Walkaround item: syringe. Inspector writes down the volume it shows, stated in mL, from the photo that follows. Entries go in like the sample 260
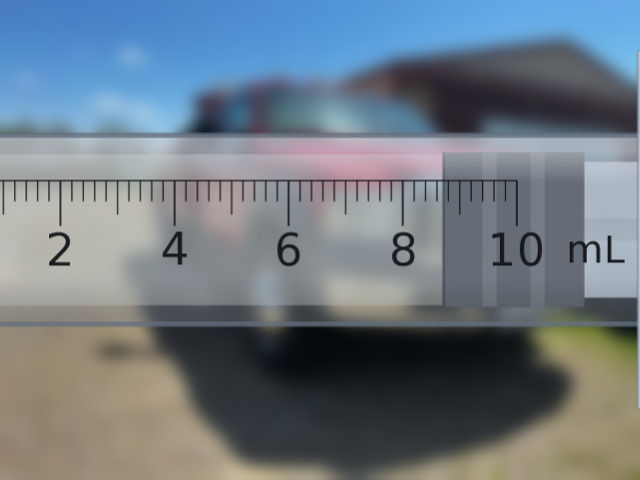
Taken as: 8.7
